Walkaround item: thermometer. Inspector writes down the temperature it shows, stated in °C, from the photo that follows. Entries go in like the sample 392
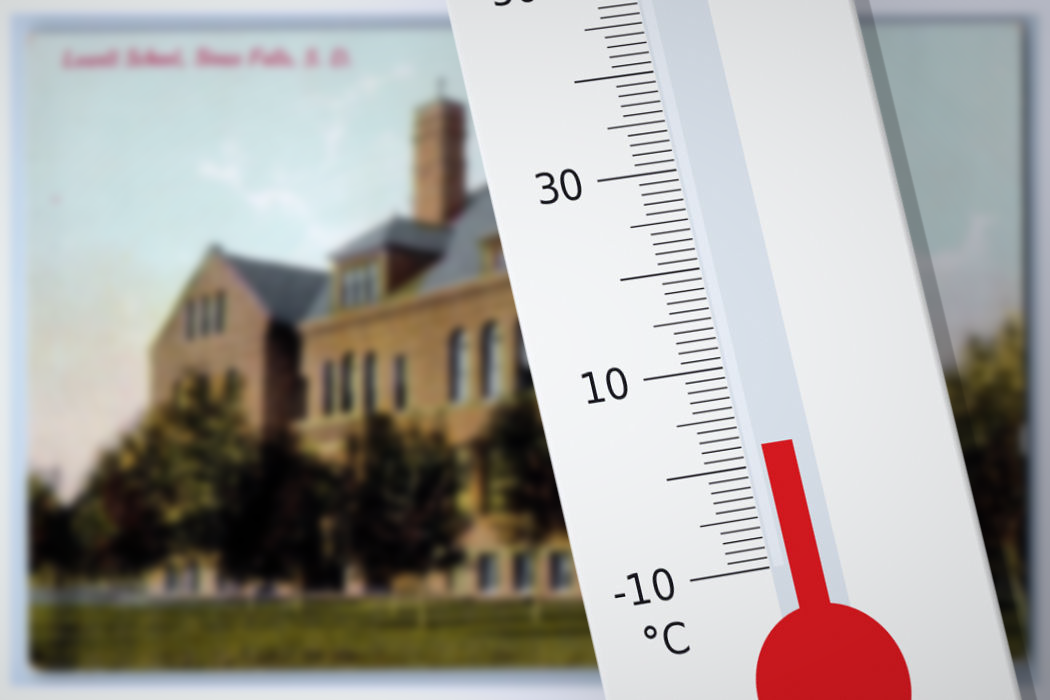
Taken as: 2
